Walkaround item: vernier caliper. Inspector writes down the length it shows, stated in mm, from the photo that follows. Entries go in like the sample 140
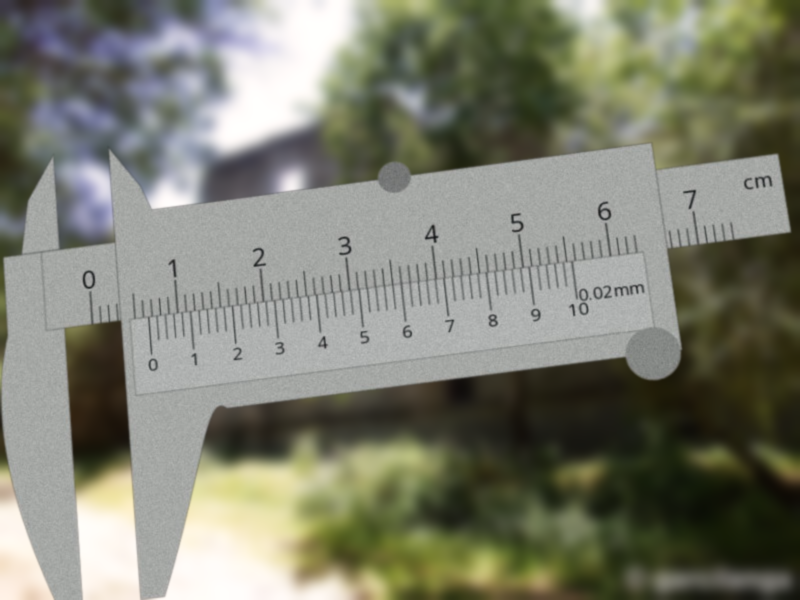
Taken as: 6.6
